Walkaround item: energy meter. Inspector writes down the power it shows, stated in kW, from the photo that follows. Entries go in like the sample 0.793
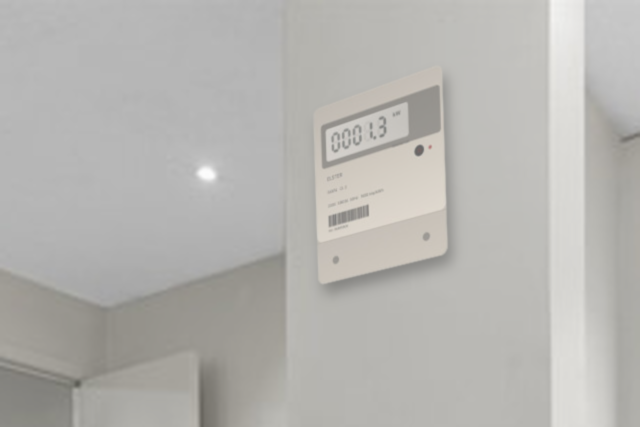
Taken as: 1.3
